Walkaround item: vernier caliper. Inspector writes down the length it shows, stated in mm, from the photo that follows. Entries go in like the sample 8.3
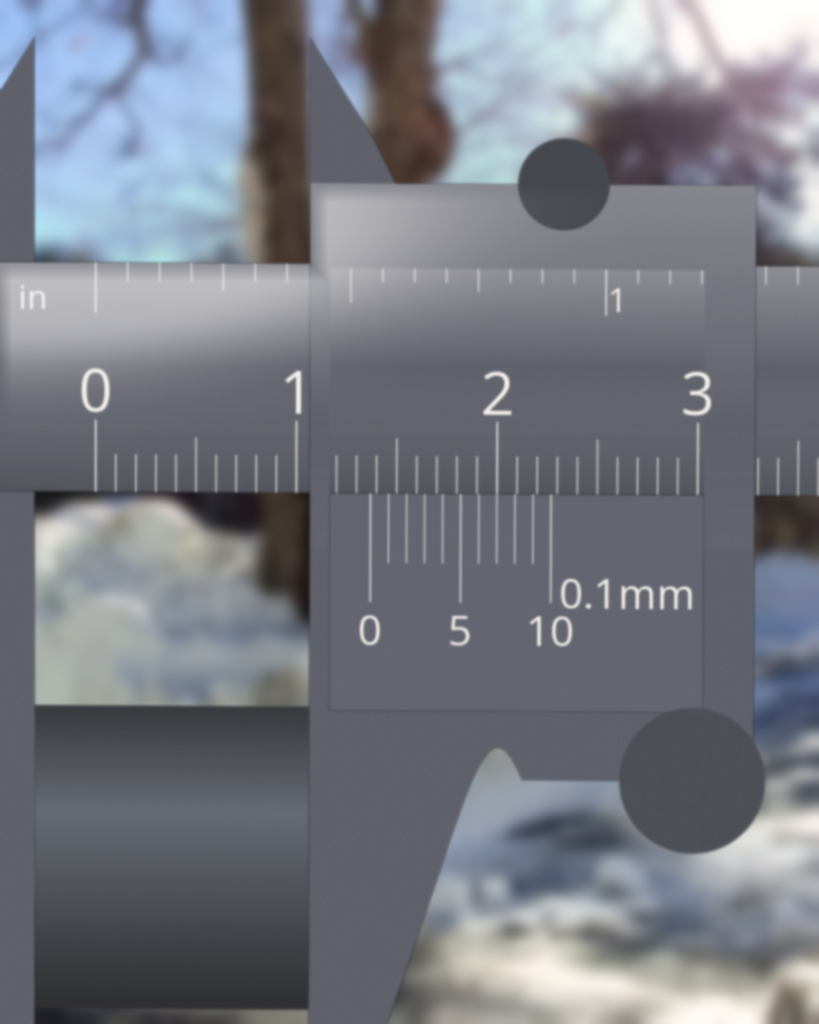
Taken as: 13.7
